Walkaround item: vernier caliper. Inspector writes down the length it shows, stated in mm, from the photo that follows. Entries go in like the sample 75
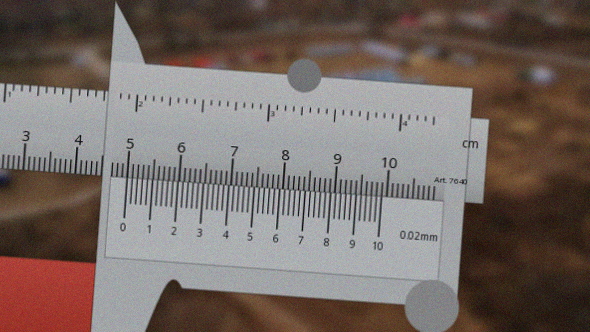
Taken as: 50.0
